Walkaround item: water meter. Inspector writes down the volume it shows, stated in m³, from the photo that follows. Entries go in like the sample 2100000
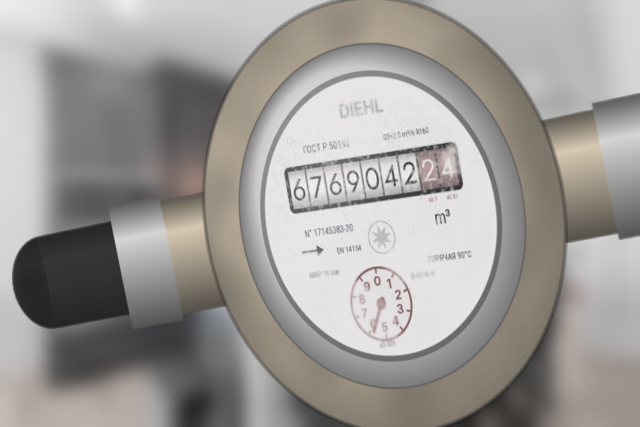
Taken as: 6769042.245
